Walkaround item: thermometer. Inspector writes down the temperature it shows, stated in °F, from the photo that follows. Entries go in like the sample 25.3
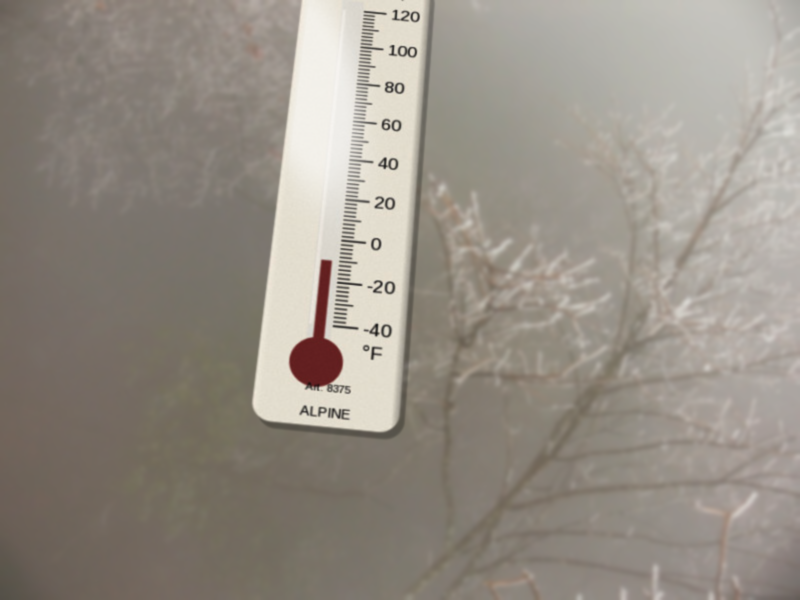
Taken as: -10
